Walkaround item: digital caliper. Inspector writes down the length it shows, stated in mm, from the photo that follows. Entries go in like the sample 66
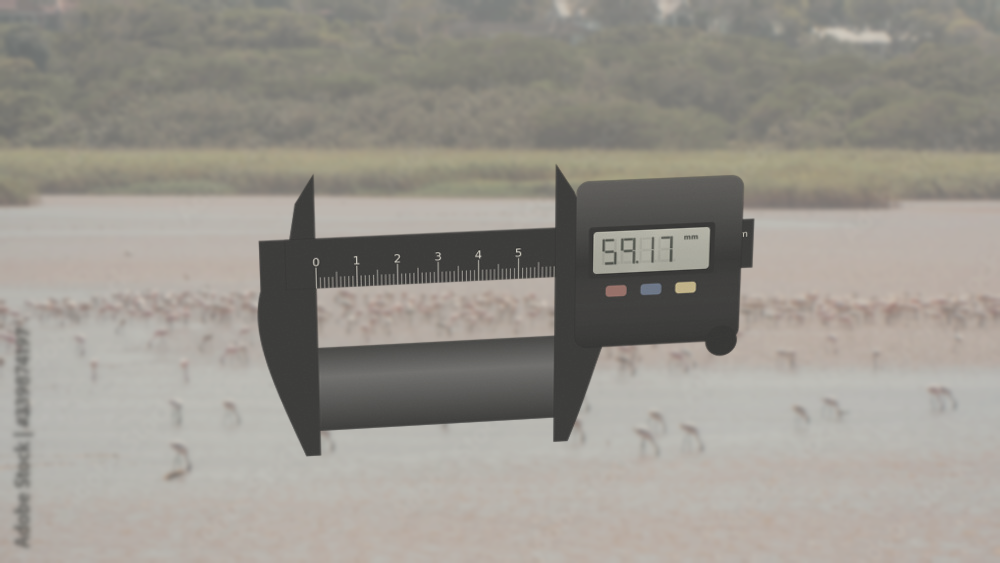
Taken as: 59.17
